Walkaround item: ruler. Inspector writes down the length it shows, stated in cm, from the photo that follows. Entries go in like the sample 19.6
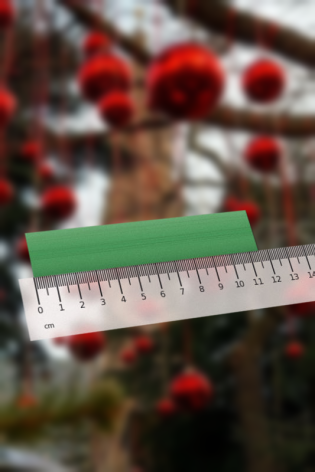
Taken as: 11.5
